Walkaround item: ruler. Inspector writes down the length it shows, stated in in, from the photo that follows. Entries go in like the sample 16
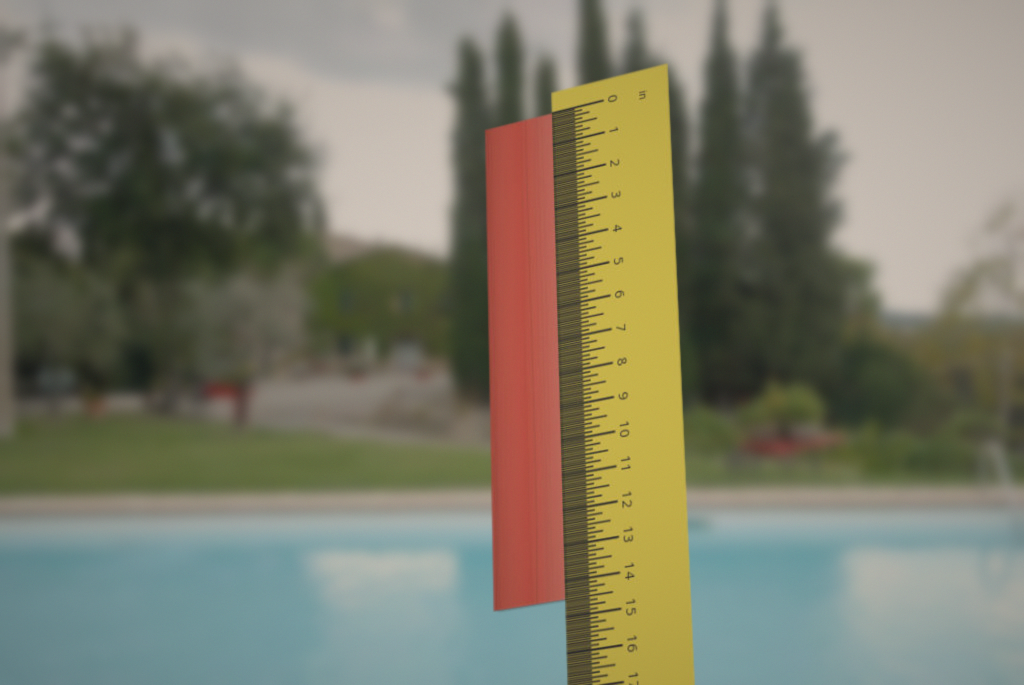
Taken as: 14.5
